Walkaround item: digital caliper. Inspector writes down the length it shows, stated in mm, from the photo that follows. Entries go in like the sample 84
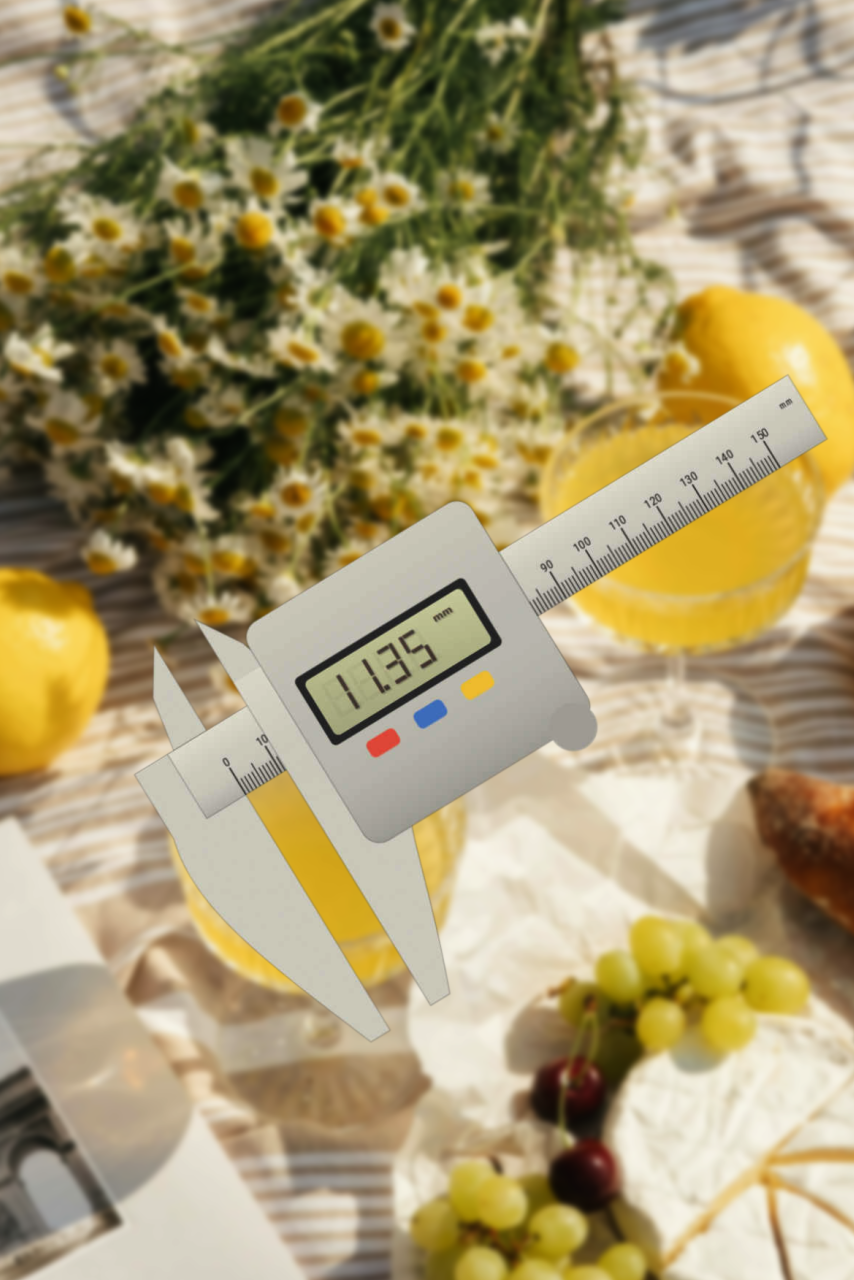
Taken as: 11.35
